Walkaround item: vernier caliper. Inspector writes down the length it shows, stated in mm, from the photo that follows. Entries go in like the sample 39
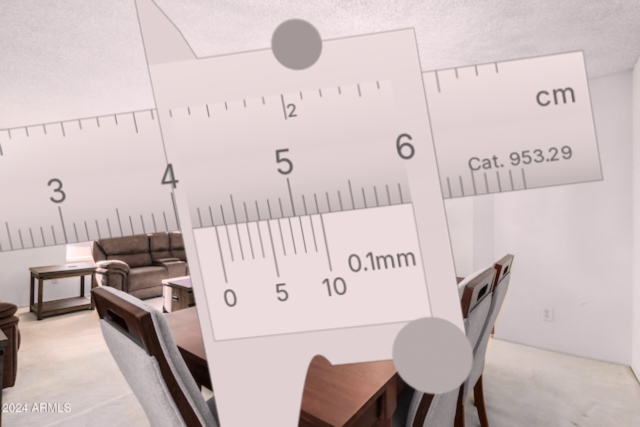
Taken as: 43.2
